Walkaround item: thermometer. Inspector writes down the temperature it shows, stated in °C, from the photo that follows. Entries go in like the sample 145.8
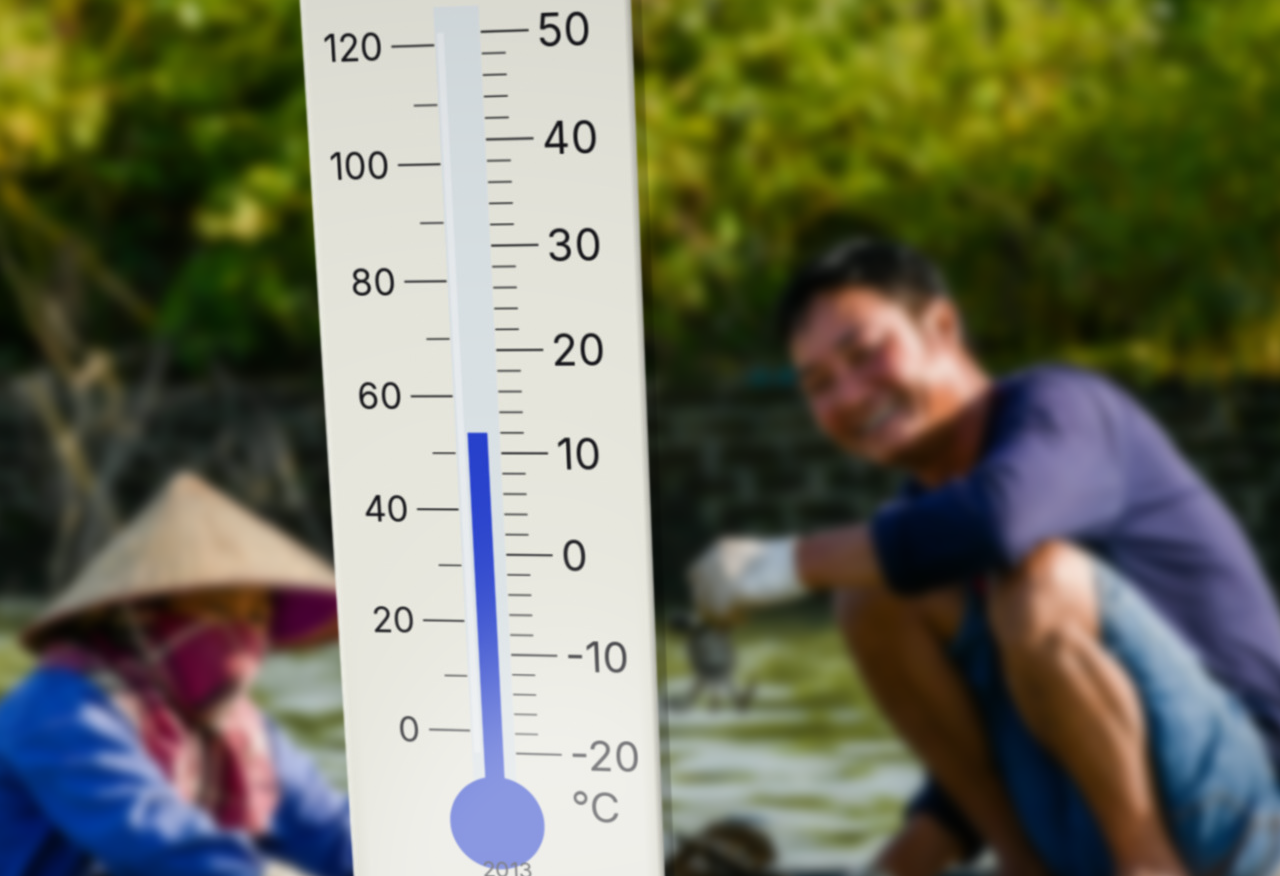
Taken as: 12
